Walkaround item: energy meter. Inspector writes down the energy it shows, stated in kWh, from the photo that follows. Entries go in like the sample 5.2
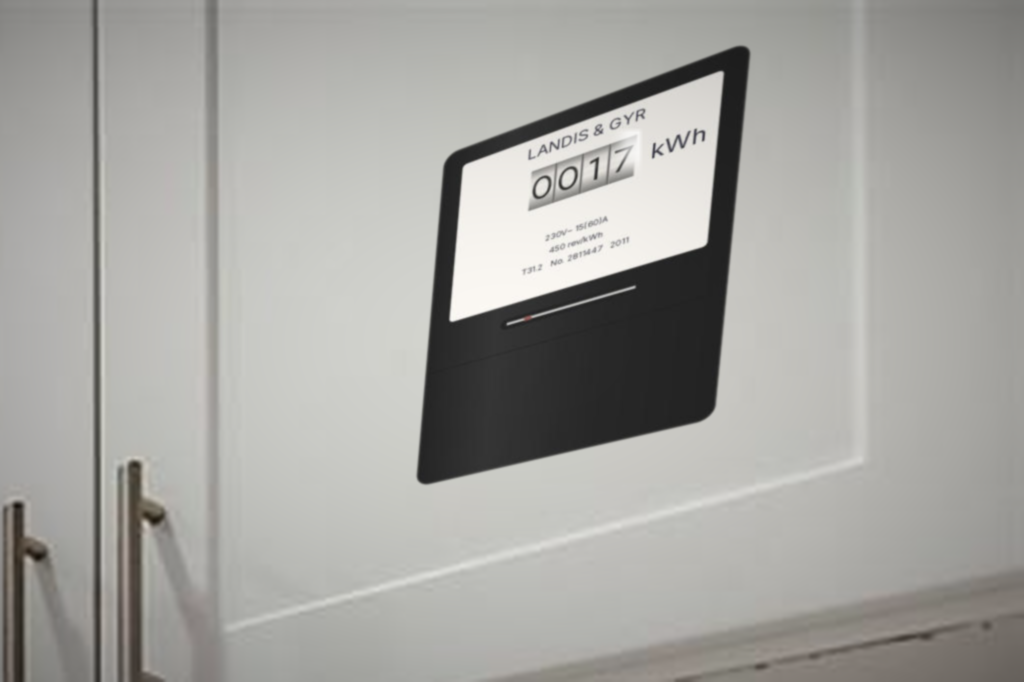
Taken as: 17
